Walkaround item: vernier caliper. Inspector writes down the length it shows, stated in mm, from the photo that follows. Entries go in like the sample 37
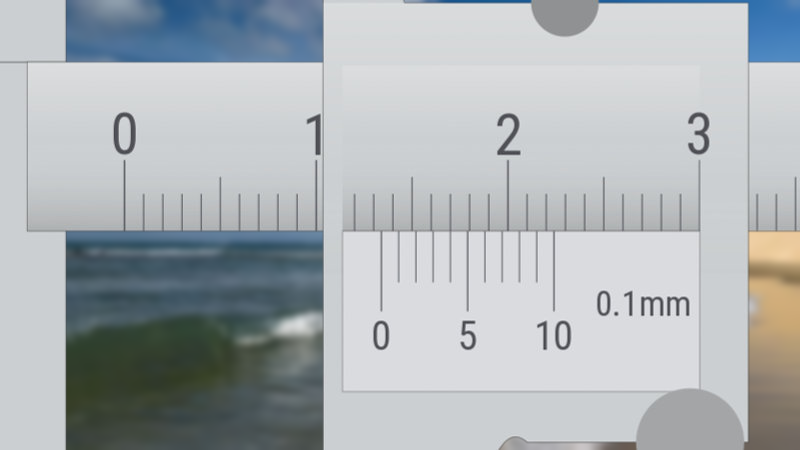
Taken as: 13.4
